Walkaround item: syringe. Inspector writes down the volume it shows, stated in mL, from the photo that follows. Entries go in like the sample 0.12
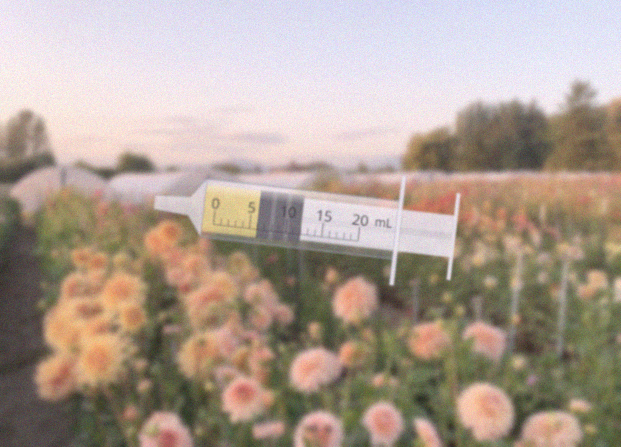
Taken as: 6
